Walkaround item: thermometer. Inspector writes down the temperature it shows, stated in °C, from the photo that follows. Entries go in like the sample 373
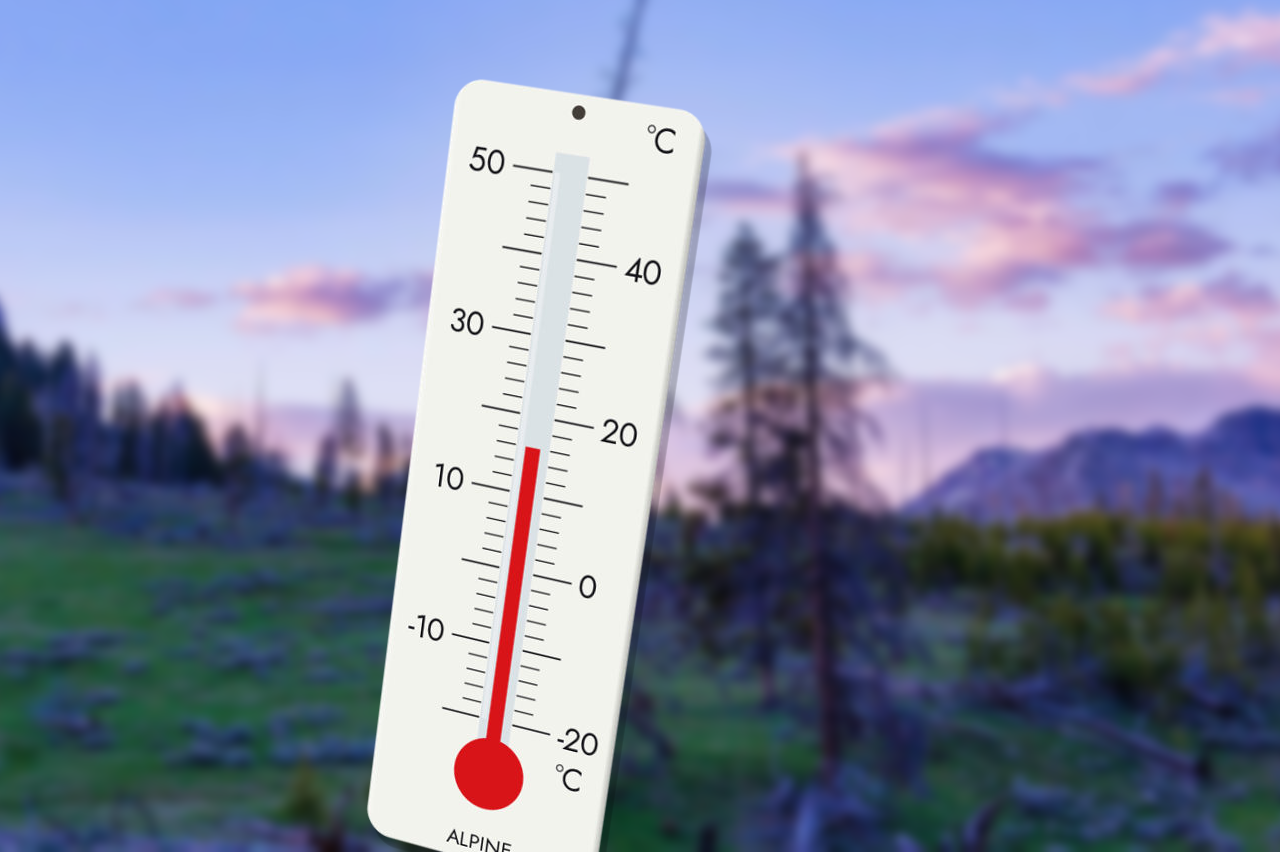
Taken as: 16
